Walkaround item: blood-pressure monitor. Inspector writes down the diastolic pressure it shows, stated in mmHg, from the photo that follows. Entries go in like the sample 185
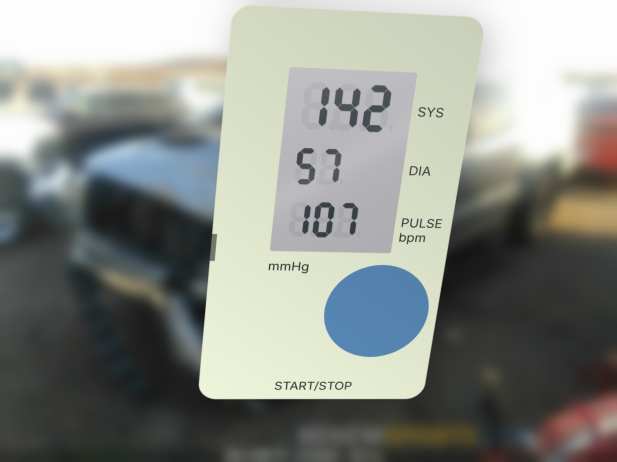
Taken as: 57
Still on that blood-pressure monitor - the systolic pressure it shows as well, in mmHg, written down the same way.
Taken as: 142
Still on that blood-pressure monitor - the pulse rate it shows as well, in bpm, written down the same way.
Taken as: 107
